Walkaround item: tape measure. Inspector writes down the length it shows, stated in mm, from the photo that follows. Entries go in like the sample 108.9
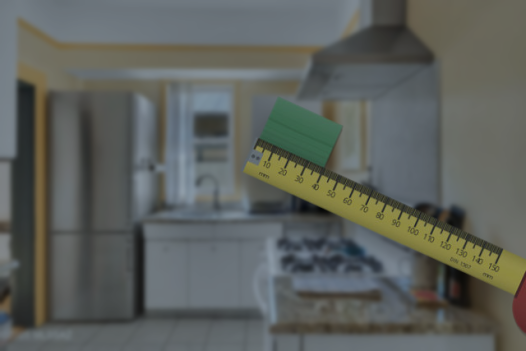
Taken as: 40
